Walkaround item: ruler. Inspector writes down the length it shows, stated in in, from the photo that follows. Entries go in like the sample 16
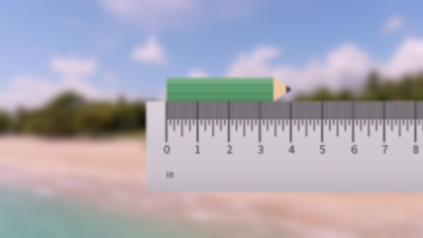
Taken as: 4
